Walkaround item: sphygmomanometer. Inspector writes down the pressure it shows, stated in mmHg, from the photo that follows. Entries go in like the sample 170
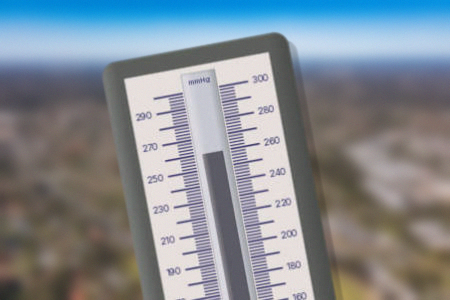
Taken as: 260
